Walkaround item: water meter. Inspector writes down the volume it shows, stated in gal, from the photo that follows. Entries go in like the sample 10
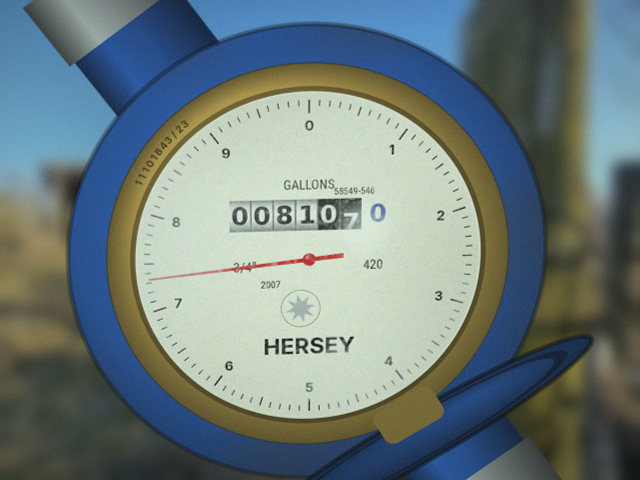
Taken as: 81067.3
